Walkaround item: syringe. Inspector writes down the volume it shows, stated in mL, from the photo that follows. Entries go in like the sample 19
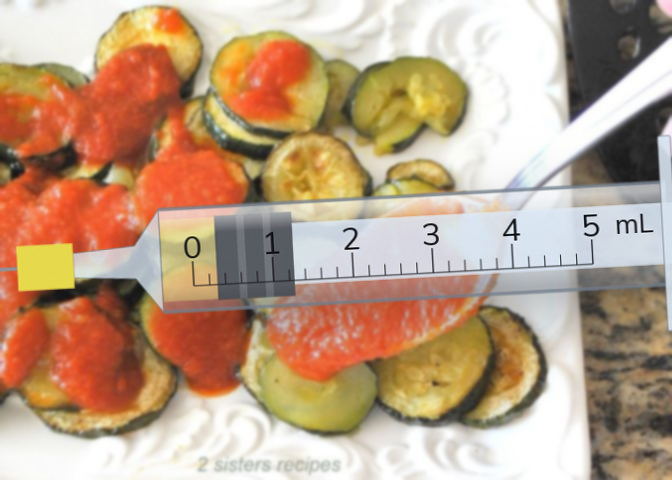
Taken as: 0.3
